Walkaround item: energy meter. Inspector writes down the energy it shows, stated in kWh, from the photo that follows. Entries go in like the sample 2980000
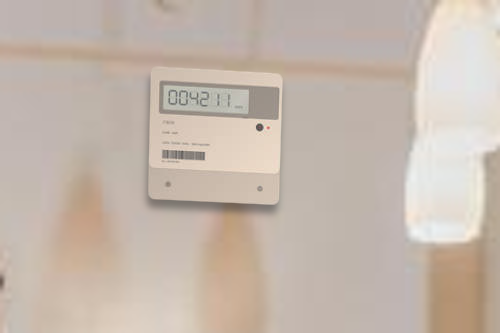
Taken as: 4211
